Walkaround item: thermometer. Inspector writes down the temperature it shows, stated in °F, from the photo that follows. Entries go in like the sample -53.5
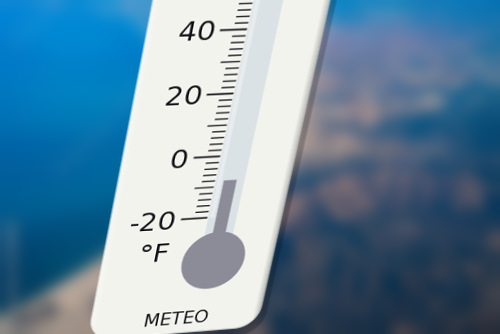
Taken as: -8
